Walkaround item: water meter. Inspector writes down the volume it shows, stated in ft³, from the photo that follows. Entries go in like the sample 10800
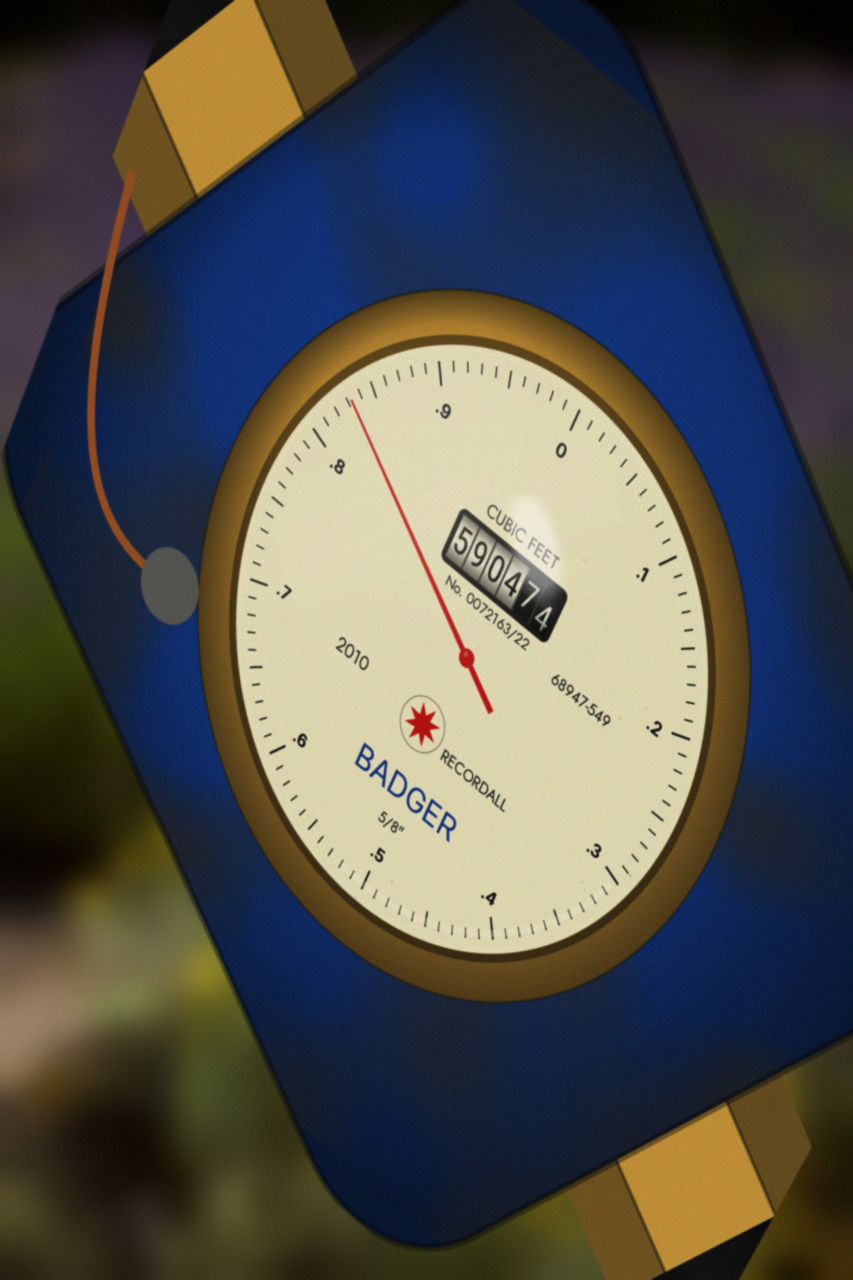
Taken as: 590473.83
